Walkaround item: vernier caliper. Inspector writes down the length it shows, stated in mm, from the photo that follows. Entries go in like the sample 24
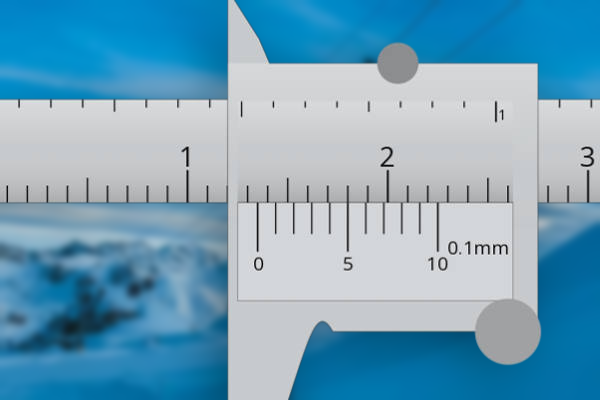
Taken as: 13.5
